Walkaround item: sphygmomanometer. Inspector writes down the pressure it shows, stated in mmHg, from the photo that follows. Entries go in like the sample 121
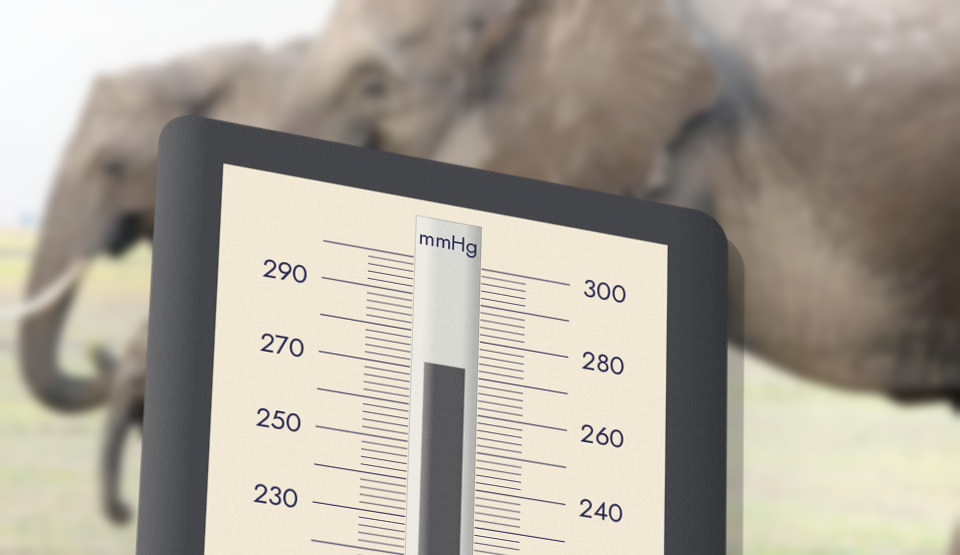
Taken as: 272
